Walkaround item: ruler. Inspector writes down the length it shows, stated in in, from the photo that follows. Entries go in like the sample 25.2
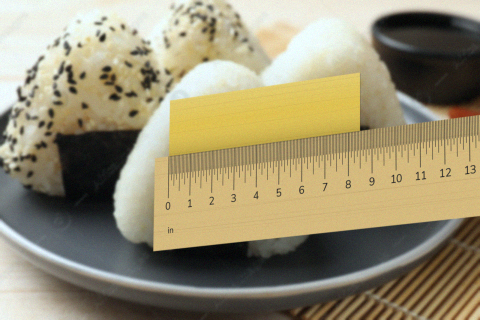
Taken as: 8.5
